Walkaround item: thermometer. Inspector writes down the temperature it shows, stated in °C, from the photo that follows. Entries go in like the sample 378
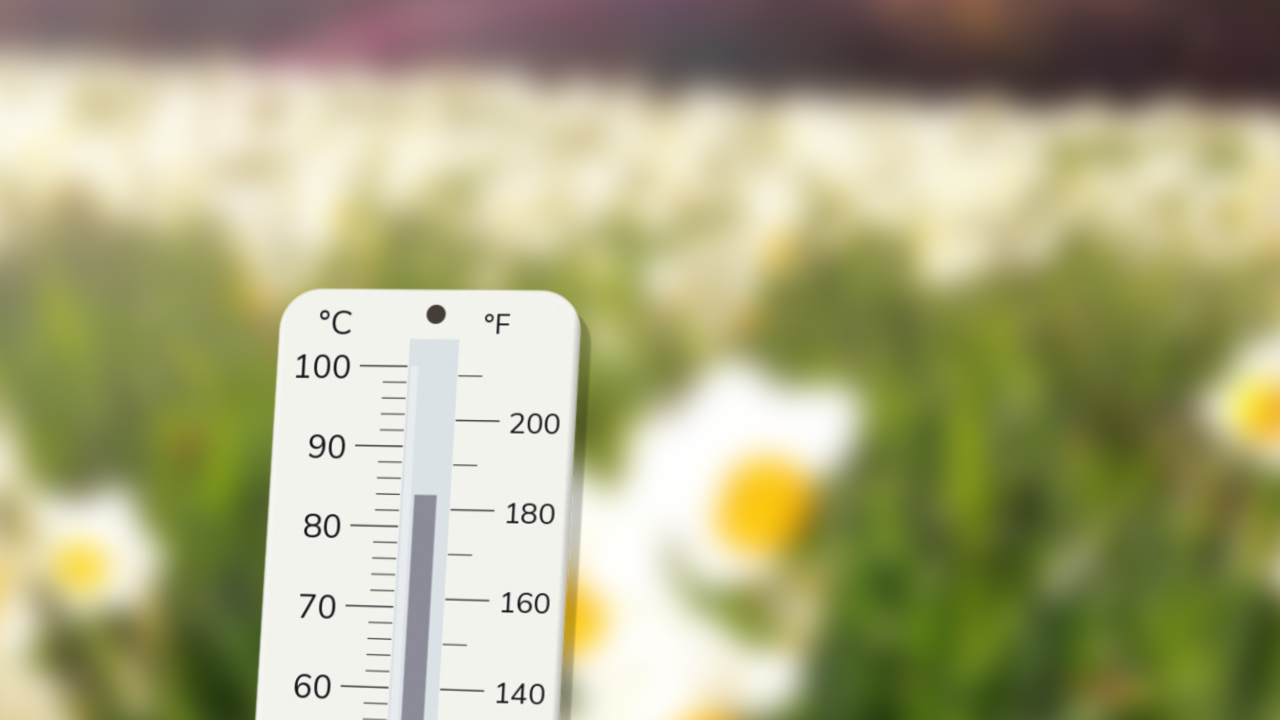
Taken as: 84
